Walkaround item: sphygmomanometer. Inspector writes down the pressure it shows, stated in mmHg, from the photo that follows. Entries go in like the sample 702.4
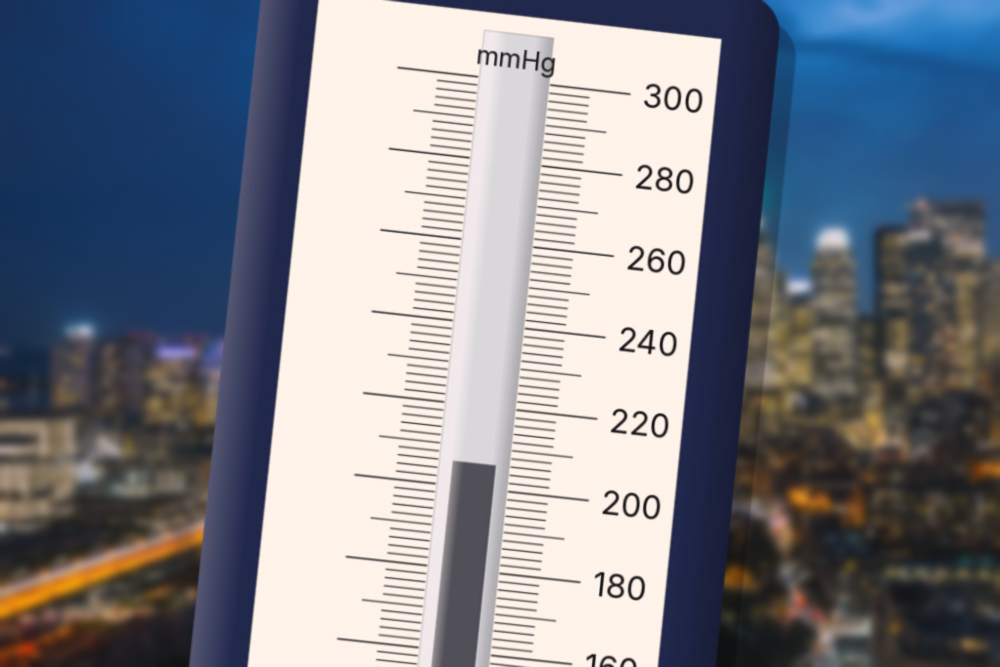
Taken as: 206
